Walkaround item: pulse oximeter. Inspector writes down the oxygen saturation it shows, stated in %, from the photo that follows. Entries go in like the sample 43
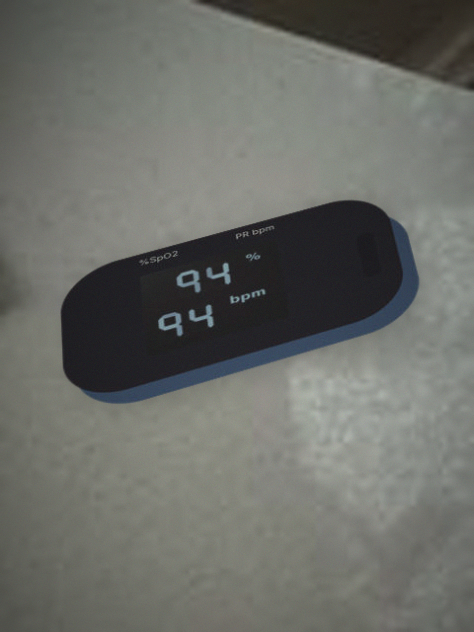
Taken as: 94
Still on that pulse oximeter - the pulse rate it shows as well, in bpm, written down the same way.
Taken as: 94
